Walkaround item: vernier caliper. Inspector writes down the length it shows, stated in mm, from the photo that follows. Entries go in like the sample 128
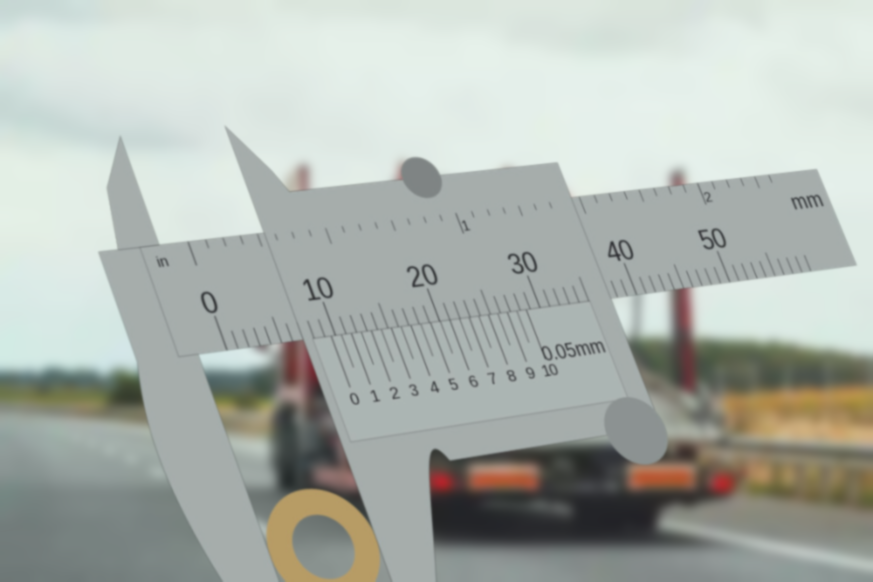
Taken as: 9.6
